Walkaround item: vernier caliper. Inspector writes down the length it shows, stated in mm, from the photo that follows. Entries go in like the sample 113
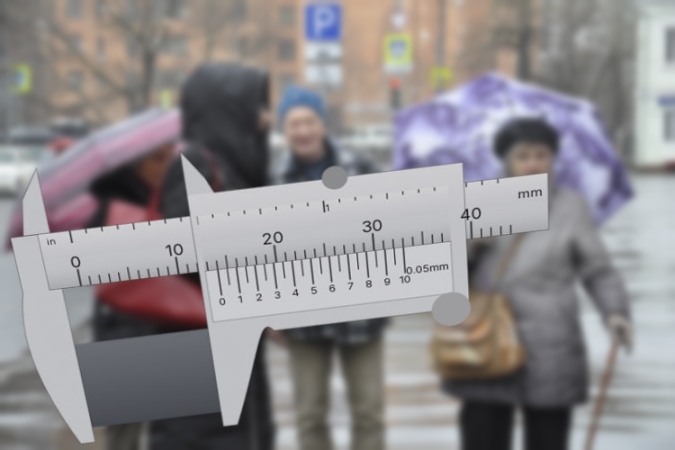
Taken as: 14.0
